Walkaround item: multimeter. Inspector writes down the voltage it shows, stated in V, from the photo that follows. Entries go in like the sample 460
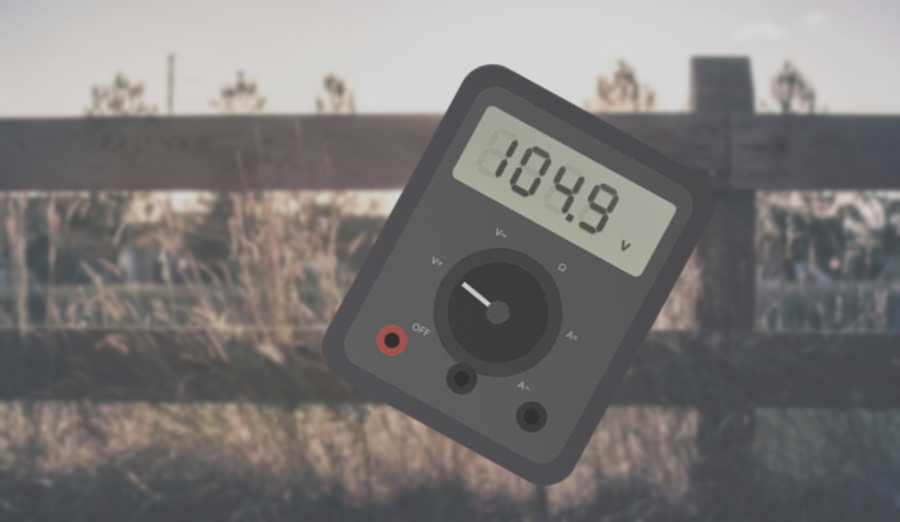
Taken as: 104.9
